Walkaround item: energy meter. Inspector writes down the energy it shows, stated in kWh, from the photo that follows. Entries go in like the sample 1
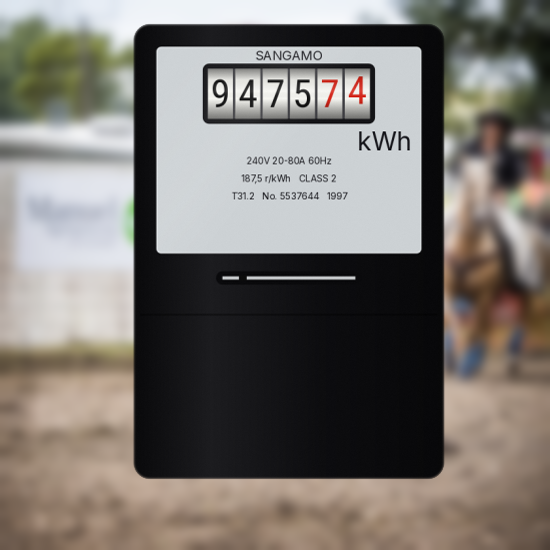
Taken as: 9475.74
